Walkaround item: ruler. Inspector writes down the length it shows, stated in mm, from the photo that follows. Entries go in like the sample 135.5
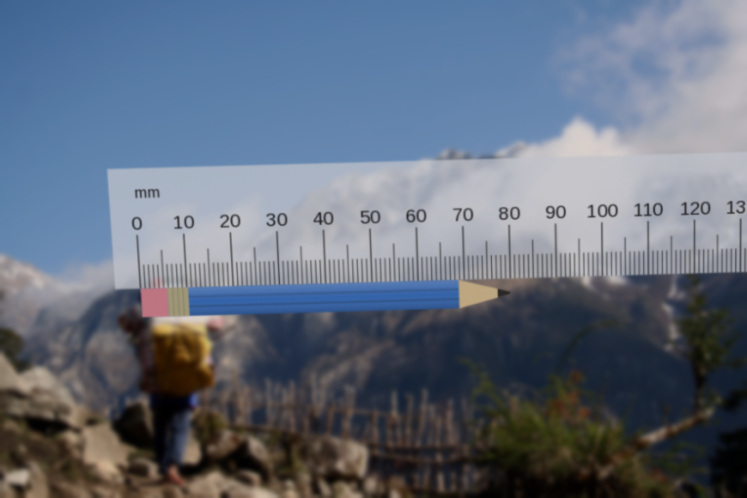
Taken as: 80
